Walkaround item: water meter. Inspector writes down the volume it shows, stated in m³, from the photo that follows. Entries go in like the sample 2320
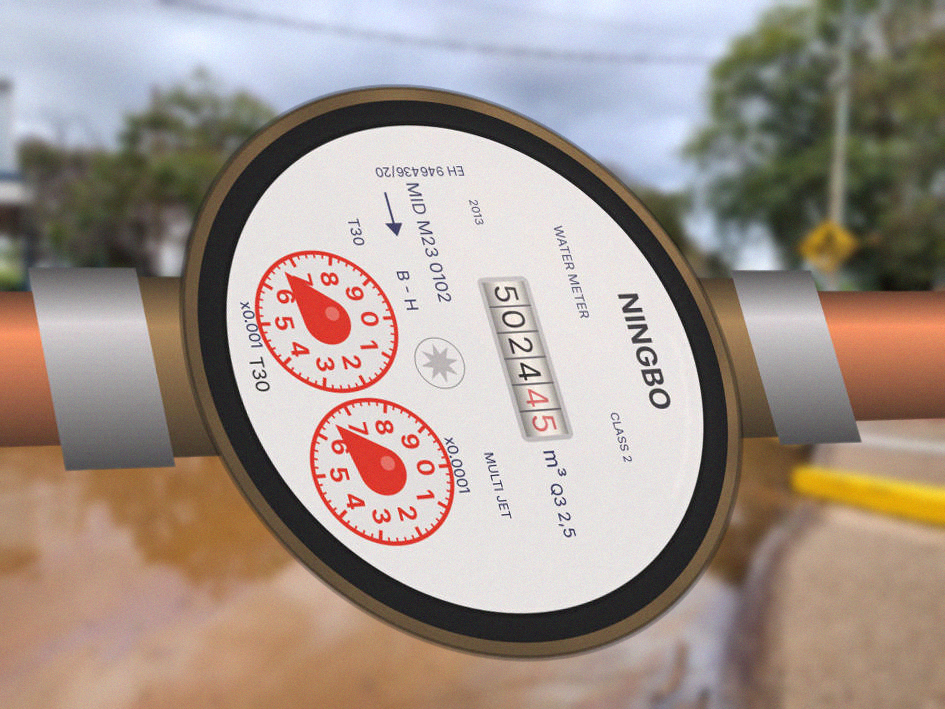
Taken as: 5024.4566
